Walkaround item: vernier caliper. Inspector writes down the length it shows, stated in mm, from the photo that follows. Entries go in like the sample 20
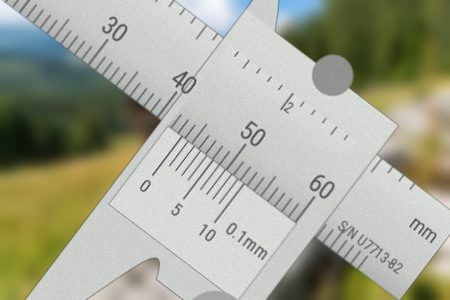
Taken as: 43.6
